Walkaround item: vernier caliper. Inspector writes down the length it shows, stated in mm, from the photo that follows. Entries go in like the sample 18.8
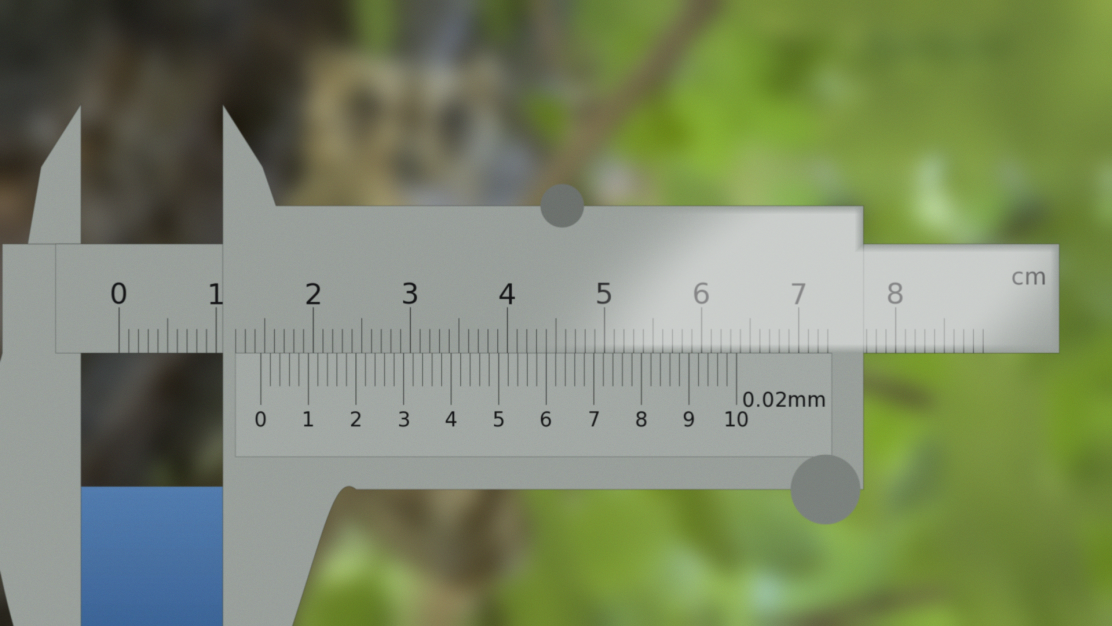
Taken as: 14.6
